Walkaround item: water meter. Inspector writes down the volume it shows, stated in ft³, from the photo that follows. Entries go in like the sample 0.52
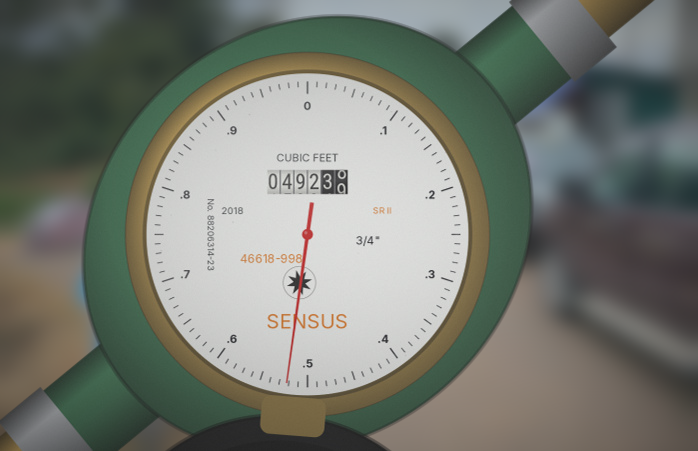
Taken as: 49238.52
